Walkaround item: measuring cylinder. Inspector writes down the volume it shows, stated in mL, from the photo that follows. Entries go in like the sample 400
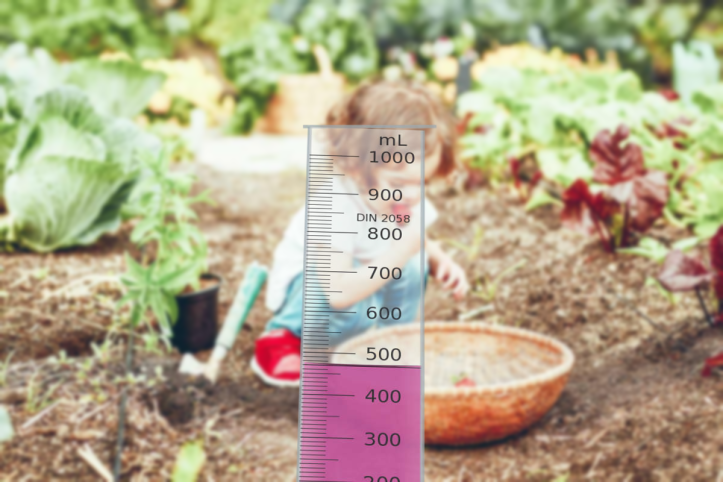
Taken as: 470
